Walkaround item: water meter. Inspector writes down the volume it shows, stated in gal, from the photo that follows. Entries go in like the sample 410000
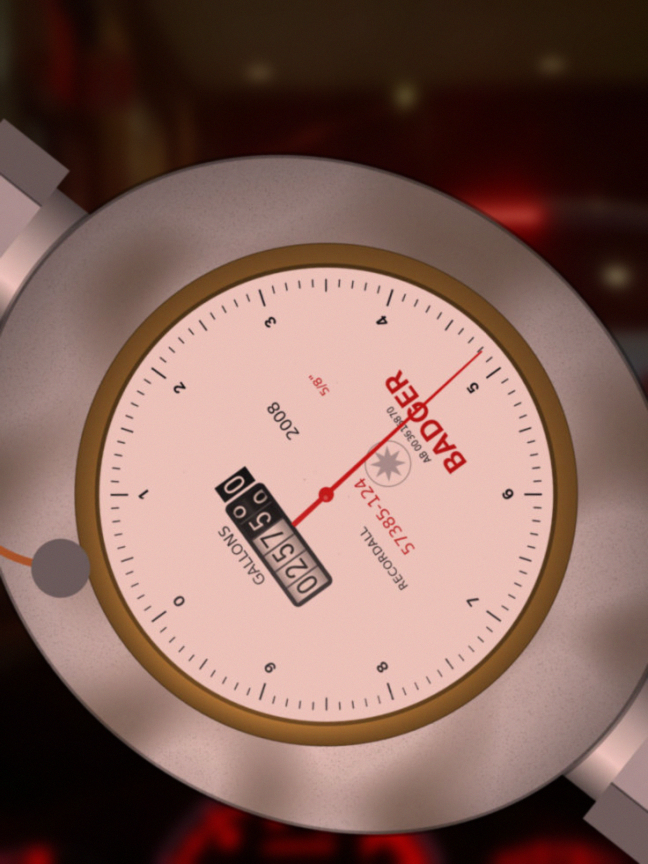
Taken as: 257584.8
